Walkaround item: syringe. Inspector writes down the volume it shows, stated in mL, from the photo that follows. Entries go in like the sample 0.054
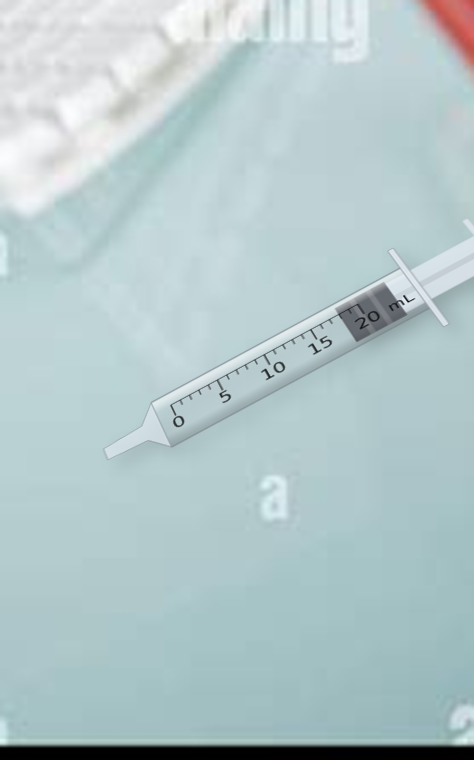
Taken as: 18
